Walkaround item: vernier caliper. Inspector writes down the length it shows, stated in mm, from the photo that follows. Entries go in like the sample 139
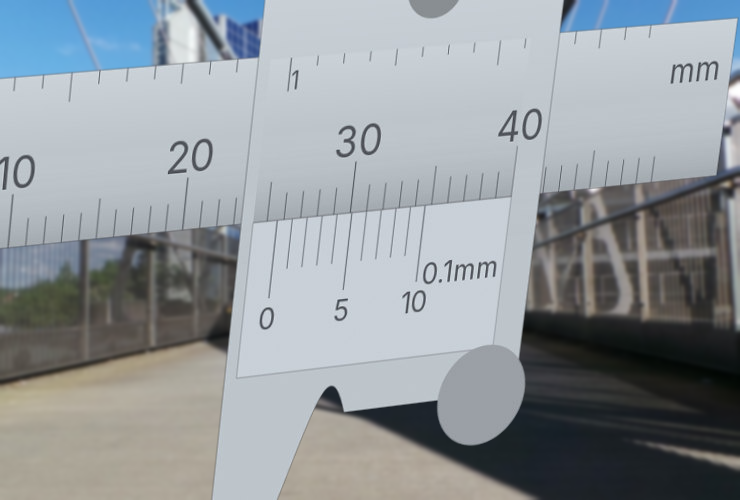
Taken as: 25.6
